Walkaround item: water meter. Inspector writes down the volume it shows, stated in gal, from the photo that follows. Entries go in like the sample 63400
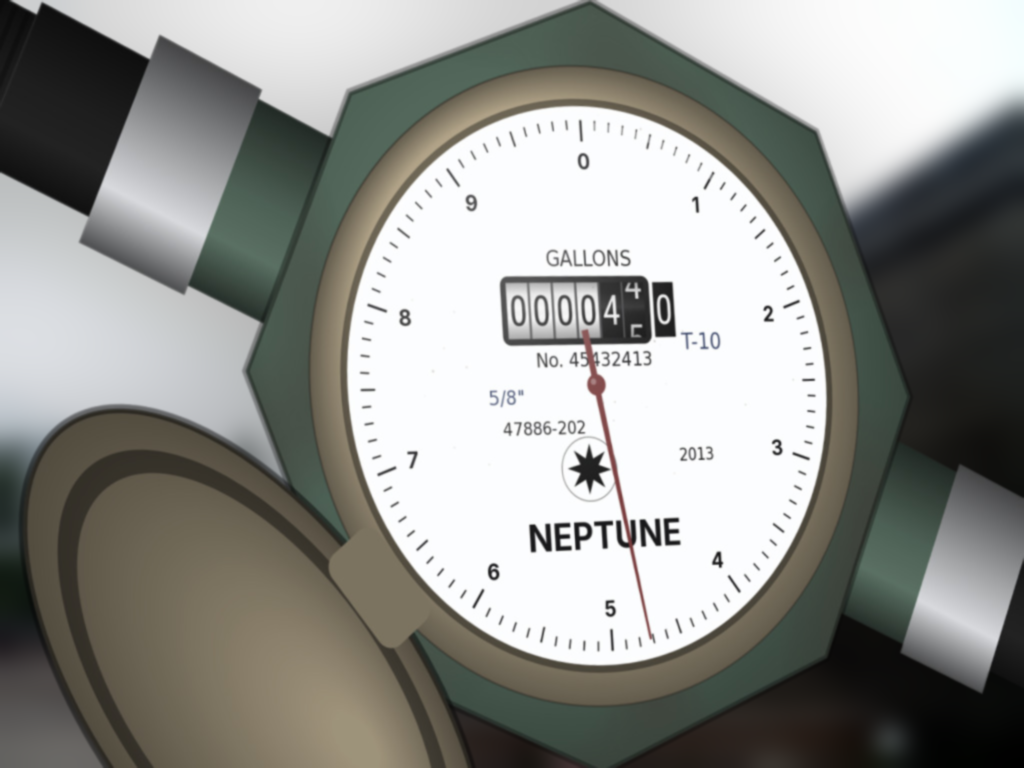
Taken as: 444.7
